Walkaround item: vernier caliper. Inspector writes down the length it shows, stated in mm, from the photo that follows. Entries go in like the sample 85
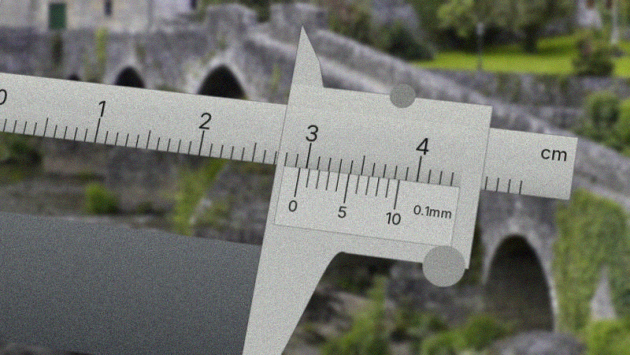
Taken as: 29.4
